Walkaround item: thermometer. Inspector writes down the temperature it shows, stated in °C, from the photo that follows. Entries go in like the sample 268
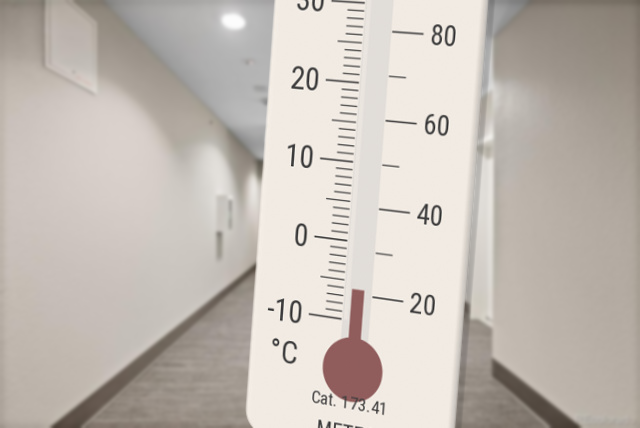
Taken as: -6
